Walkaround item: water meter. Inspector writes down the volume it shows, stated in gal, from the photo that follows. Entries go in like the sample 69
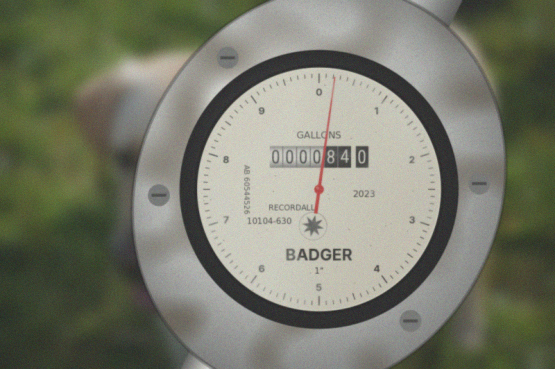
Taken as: 840.2
